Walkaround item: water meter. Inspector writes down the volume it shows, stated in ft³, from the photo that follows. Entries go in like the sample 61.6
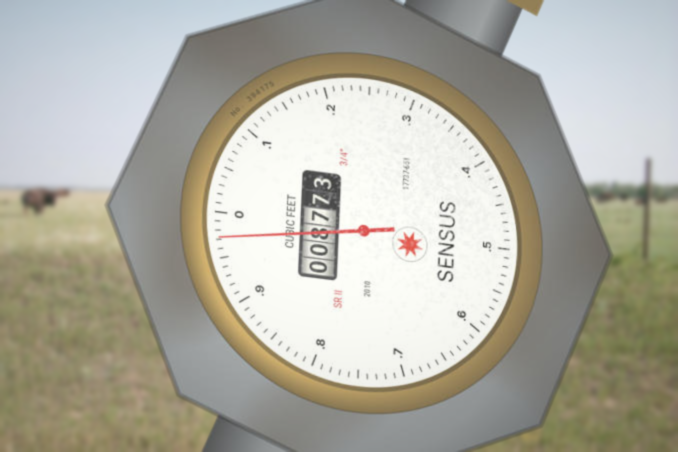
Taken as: 8772.97
